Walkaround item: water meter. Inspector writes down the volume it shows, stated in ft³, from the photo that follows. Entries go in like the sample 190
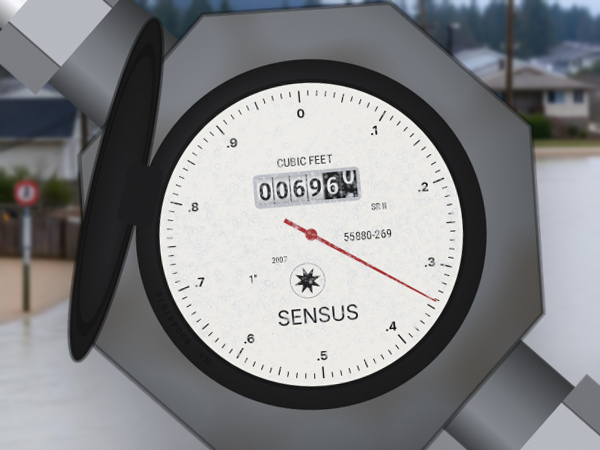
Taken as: 6960.34
